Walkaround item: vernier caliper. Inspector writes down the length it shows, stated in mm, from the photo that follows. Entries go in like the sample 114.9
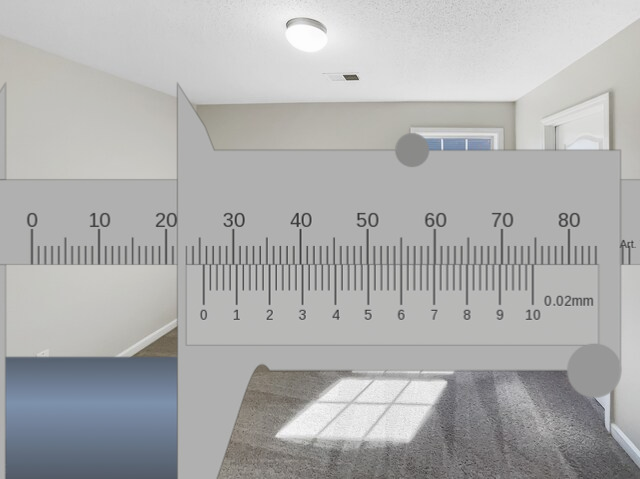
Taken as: 25.6
